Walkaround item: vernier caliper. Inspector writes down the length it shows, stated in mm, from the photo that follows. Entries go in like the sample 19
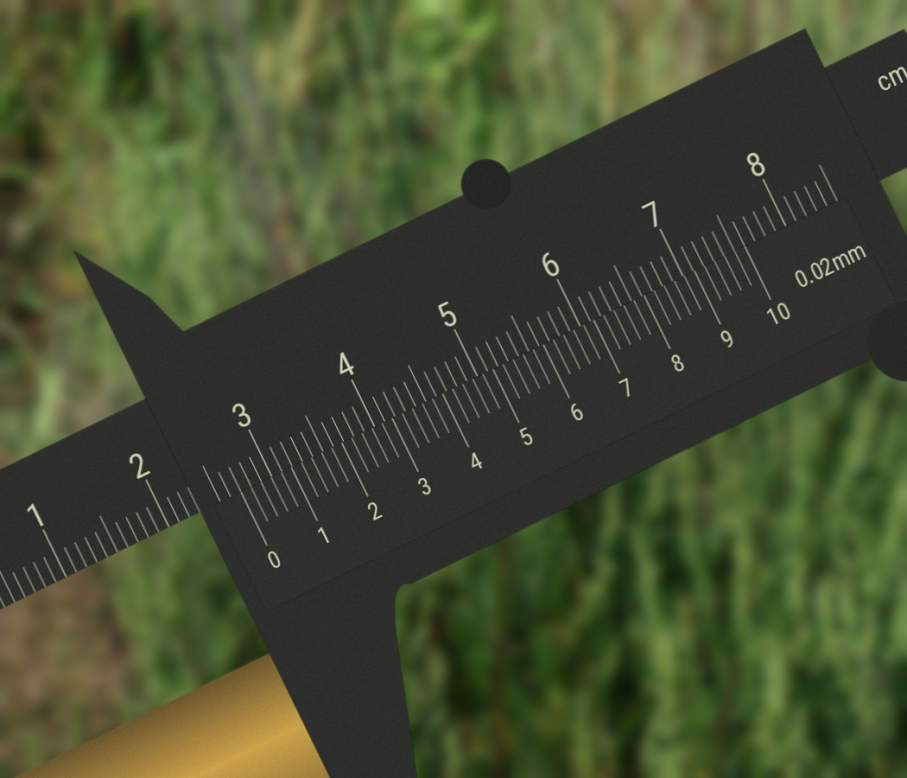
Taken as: 27.0
